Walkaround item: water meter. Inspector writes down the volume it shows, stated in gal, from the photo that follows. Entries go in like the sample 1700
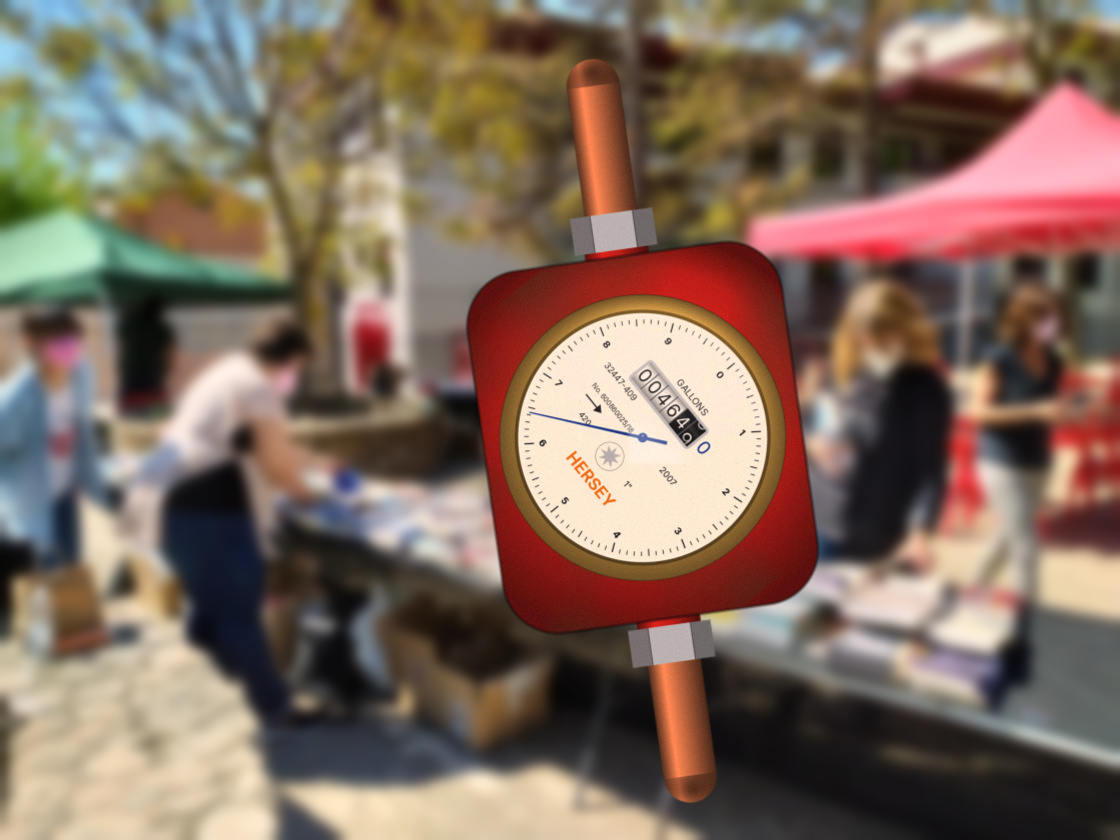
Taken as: 46486.4
